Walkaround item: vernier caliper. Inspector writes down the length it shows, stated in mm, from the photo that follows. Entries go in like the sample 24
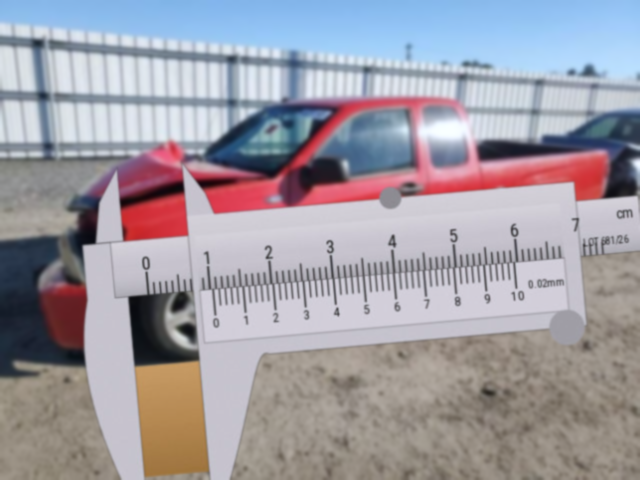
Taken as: 10.5
